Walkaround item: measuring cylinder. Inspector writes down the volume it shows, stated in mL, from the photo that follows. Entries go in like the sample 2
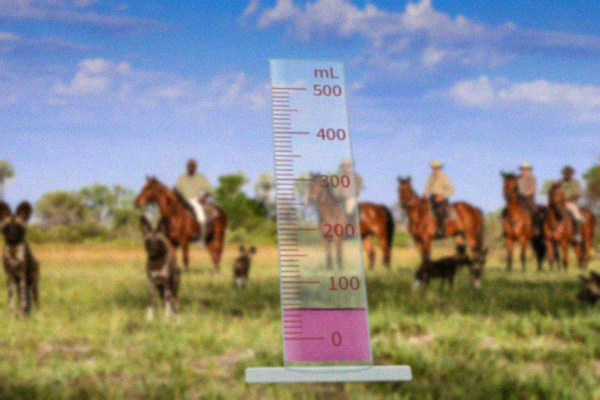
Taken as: 50
